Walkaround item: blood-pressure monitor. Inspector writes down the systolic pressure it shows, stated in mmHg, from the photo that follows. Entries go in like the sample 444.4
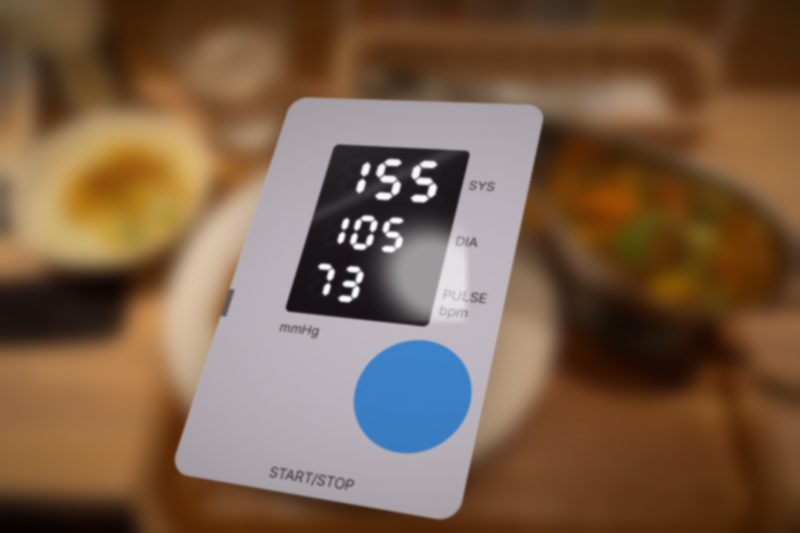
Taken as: 155
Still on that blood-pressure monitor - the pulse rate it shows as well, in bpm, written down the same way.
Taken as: 73
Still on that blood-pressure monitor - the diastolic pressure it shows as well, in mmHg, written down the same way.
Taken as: 105
